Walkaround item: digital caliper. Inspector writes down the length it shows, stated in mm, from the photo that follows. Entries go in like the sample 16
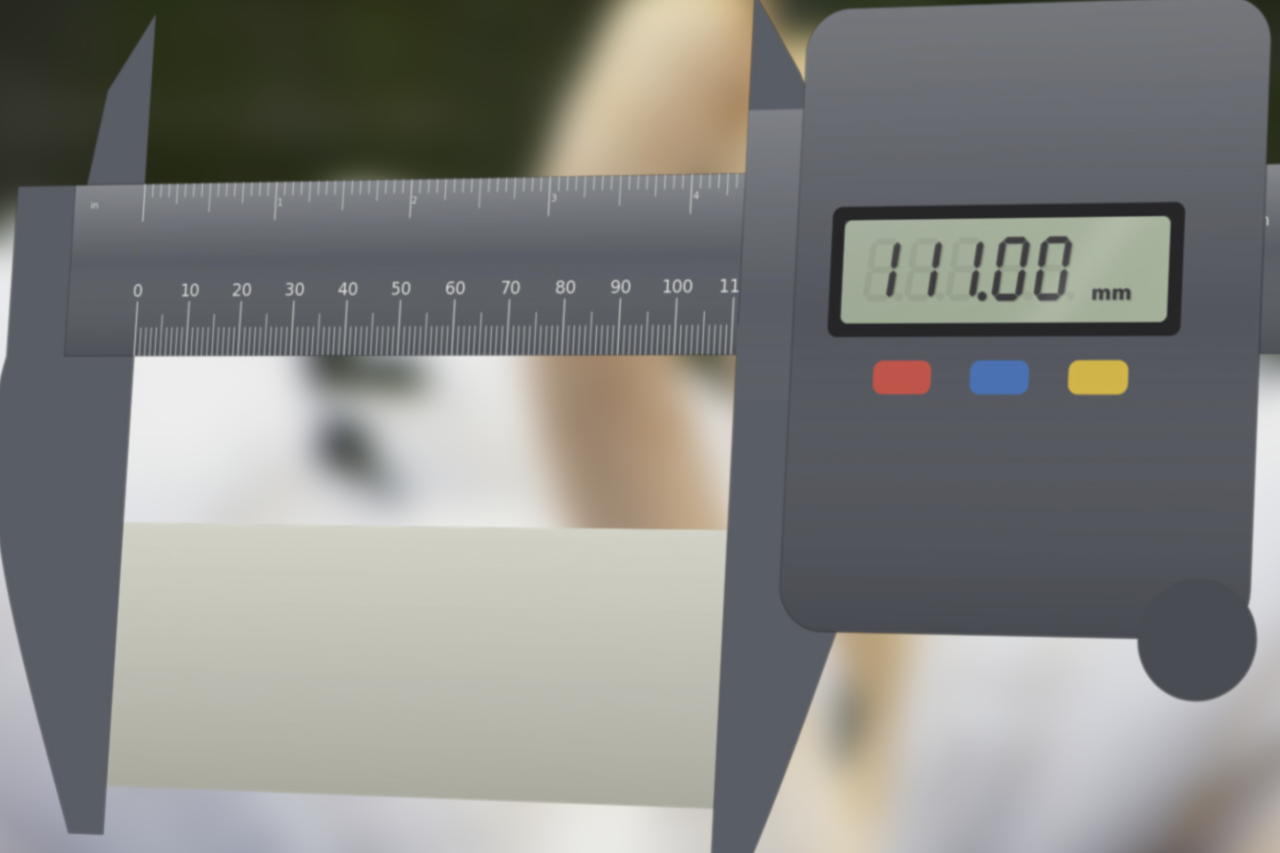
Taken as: 111.00
